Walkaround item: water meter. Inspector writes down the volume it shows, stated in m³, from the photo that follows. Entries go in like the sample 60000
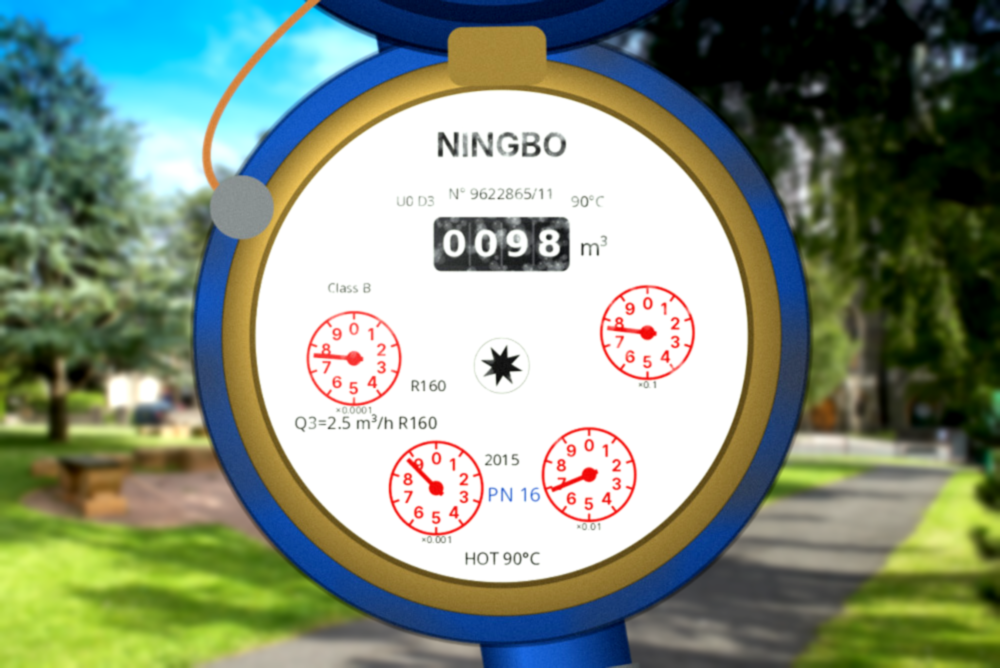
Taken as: 98.7687
